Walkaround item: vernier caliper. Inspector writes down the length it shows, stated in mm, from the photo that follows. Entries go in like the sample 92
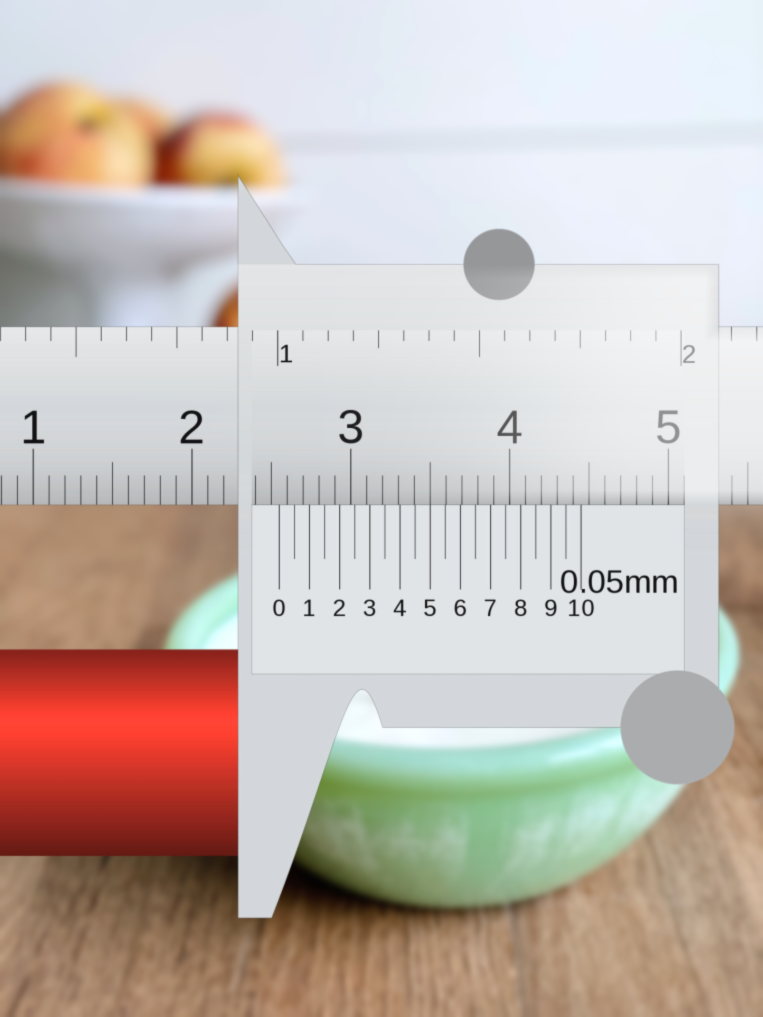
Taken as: 25.5
